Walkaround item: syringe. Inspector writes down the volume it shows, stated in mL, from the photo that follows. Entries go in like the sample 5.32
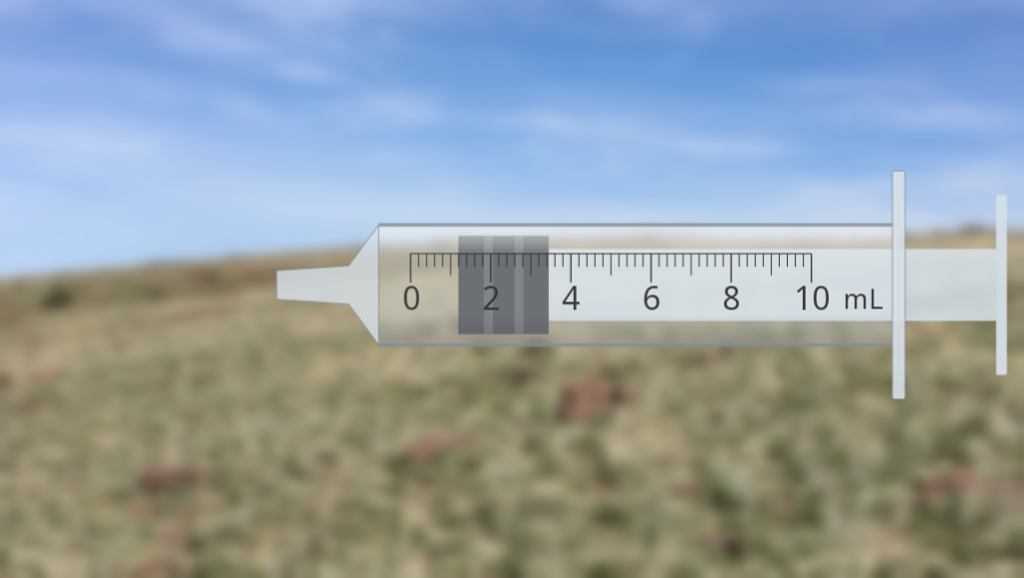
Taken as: 1.2
